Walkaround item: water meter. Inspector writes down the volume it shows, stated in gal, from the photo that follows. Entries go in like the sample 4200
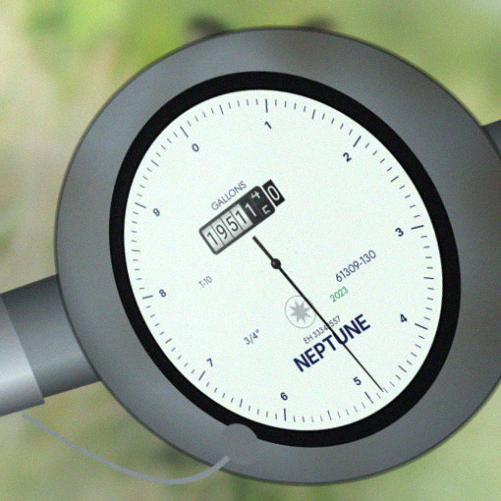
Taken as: 1951144.8
